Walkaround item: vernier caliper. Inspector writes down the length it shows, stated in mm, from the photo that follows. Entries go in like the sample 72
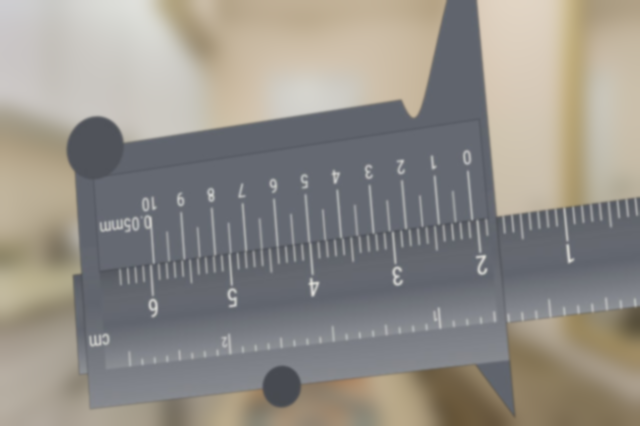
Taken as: 20.6
